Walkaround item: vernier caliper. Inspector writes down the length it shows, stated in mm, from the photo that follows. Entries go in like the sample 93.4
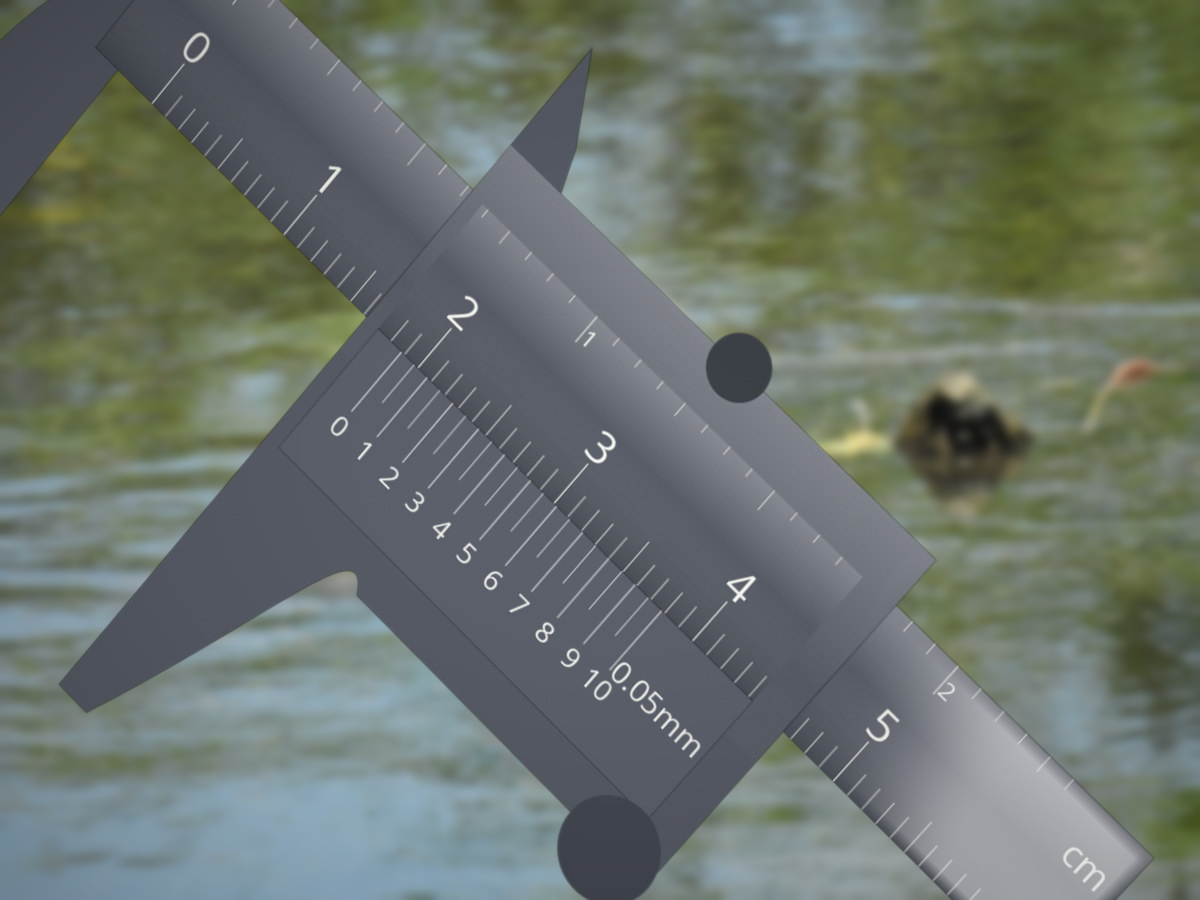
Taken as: 18.8
